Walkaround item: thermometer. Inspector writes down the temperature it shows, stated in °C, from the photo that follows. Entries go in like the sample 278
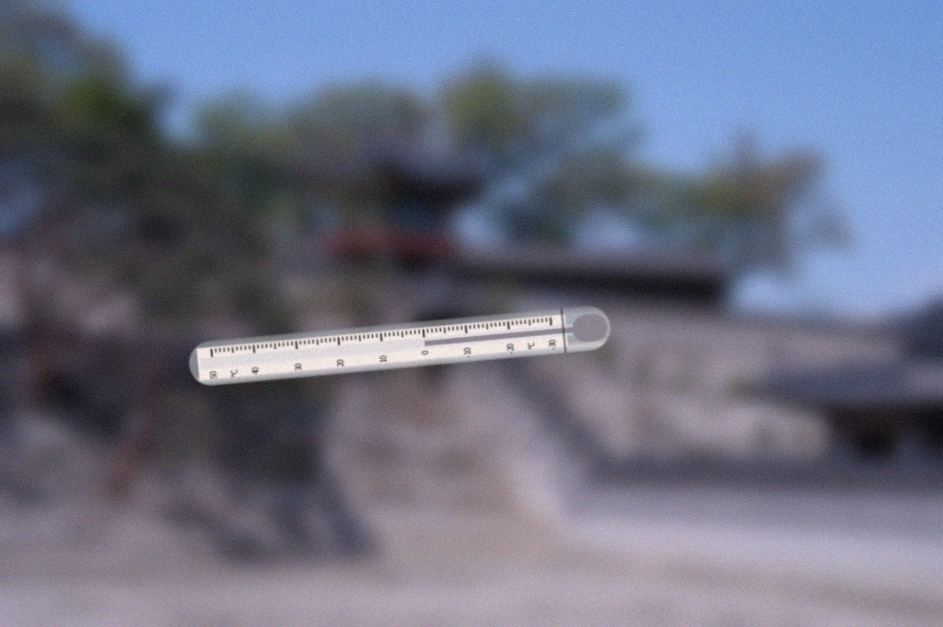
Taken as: 0
